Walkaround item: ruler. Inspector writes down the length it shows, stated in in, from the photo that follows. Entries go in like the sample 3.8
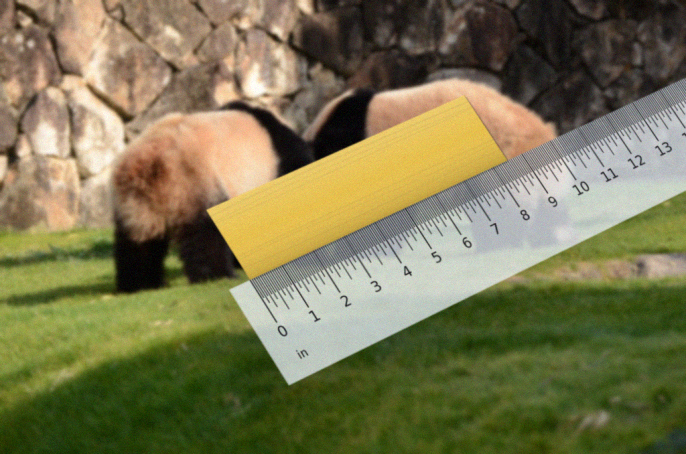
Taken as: 8.5
